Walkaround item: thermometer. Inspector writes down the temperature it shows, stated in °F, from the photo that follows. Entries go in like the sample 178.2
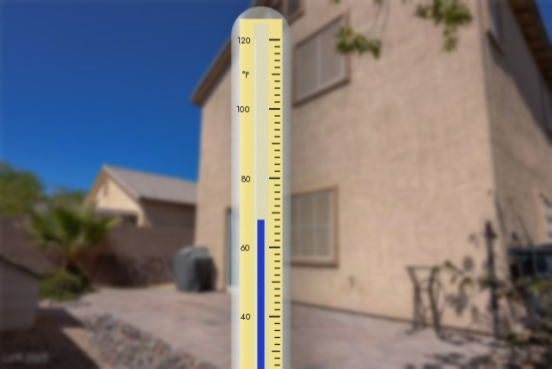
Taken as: 68
